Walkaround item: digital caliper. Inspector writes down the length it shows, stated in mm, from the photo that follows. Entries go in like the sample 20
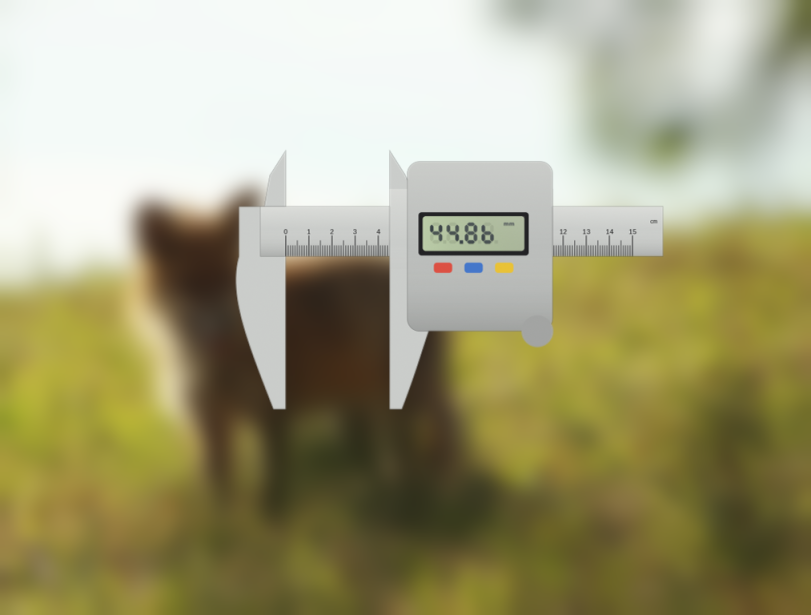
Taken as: 44.86
